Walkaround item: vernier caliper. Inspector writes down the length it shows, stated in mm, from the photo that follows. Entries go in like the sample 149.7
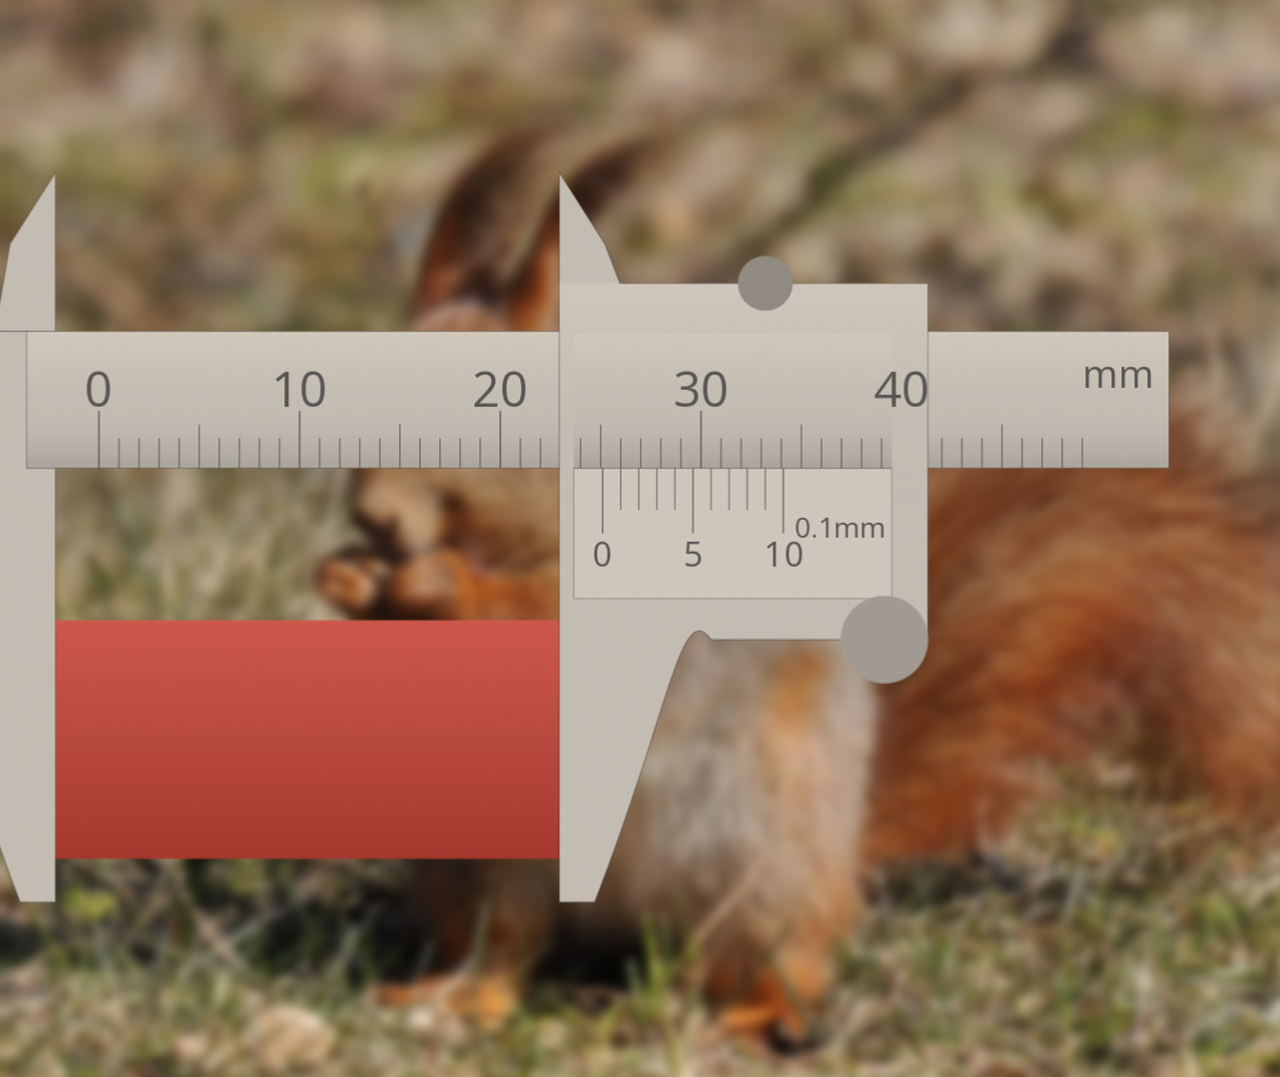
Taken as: 25.1
